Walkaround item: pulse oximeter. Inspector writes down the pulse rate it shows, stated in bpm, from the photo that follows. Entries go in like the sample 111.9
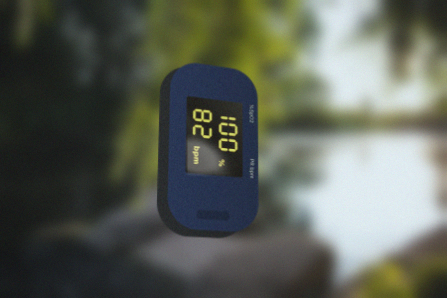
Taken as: 82
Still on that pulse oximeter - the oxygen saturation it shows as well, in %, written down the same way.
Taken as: 100
